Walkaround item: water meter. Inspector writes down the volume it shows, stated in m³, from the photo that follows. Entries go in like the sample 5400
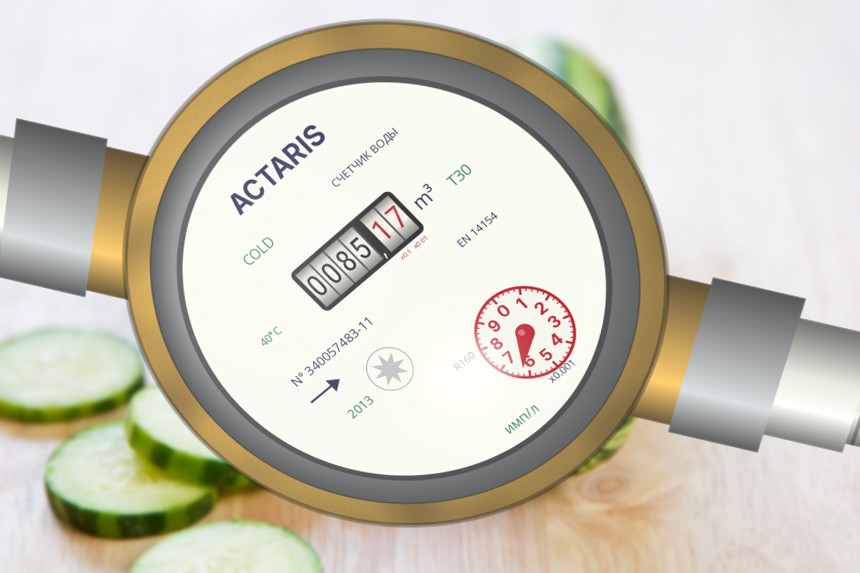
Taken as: 85.176
